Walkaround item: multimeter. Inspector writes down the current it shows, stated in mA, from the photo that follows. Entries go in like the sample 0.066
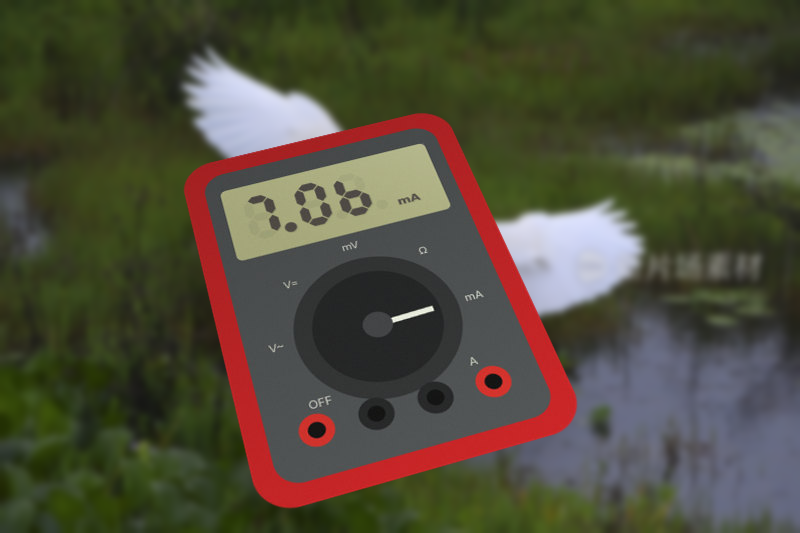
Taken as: 7.06
